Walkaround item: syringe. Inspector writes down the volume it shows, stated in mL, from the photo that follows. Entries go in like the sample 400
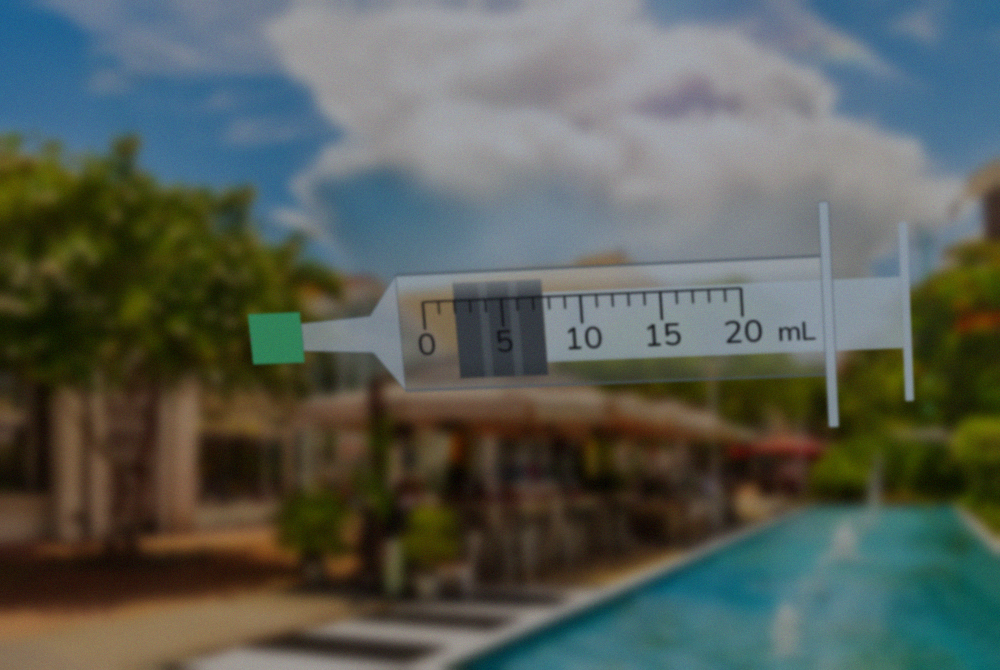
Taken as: 2
